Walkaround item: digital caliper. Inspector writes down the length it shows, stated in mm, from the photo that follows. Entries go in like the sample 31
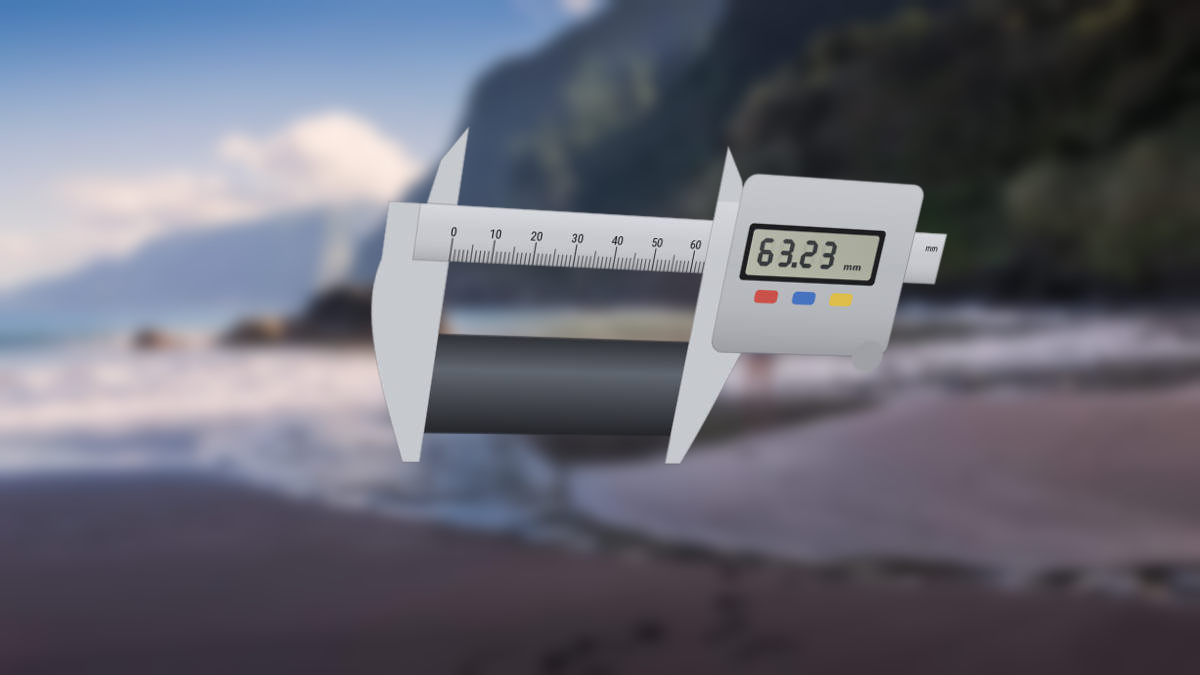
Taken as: 63.23
